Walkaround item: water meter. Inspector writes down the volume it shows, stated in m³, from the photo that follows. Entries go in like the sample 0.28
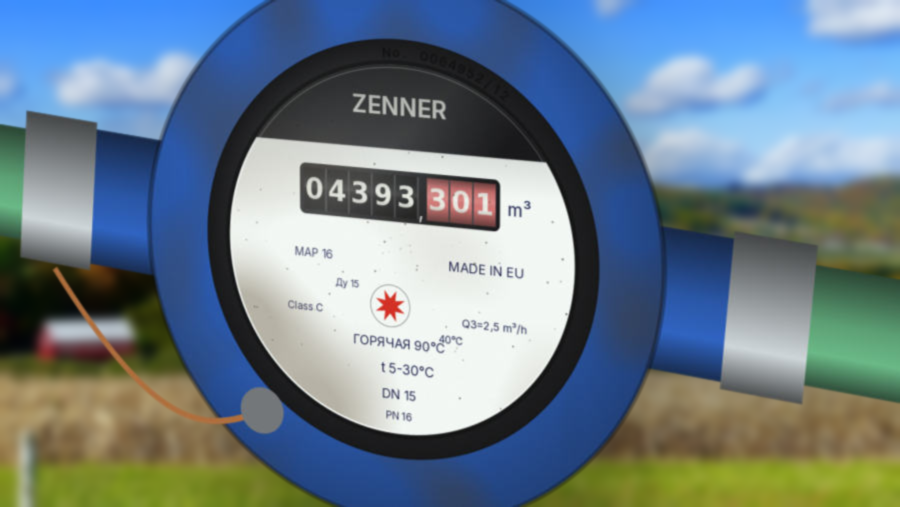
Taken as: 4393.301
